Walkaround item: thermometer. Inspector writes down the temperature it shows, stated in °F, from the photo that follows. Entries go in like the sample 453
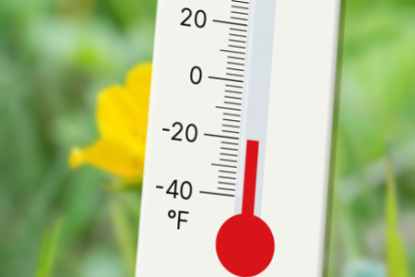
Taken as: -20
